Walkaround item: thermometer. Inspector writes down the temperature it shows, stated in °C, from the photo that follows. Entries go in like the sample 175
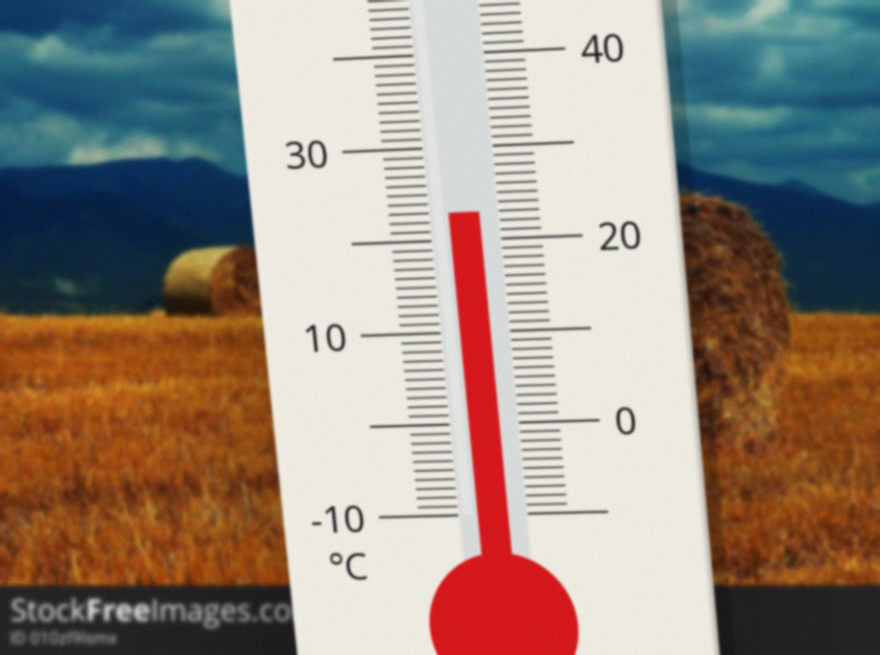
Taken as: 23
